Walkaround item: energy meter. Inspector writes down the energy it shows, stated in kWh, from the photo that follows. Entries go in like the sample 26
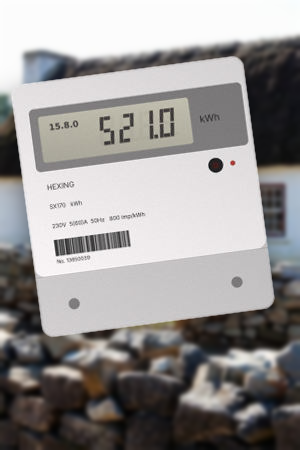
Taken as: 521.0
